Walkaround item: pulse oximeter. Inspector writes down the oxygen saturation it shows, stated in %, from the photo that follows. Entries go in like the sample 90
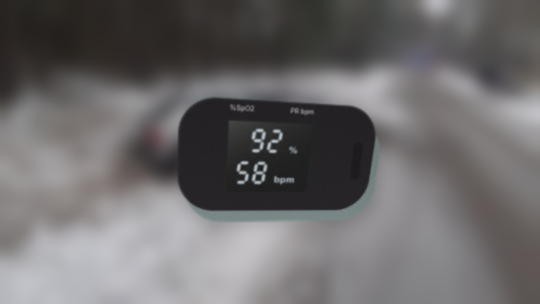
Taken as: 92
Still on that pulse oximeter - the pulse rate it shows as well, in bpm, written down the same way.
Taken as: 58
